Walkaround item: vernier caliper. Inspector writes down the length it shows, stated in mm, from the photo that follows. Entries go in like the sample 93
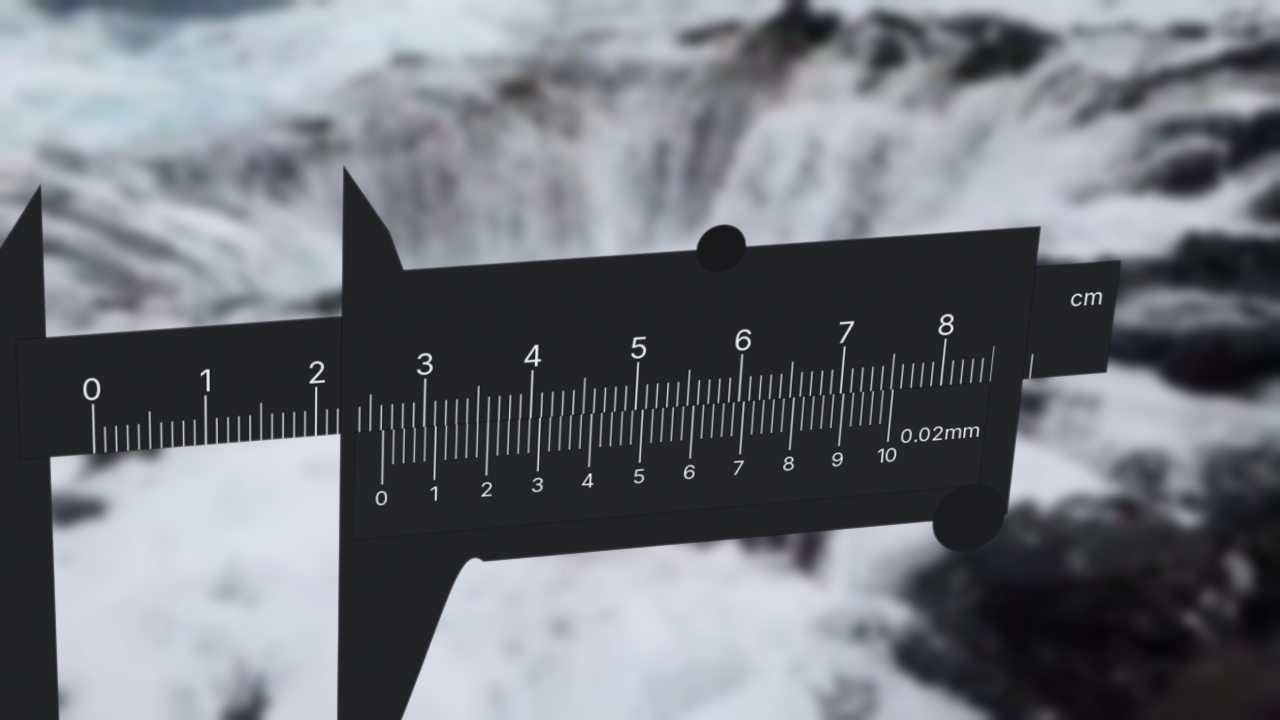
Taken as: 26.2
